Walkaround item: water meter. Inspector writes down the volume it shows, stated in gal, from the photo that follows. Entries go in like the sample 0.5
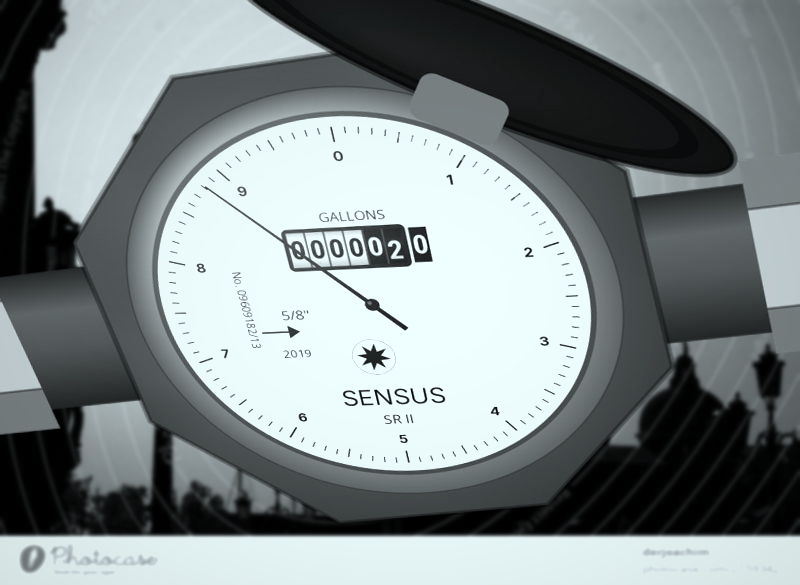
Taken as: 18.8
